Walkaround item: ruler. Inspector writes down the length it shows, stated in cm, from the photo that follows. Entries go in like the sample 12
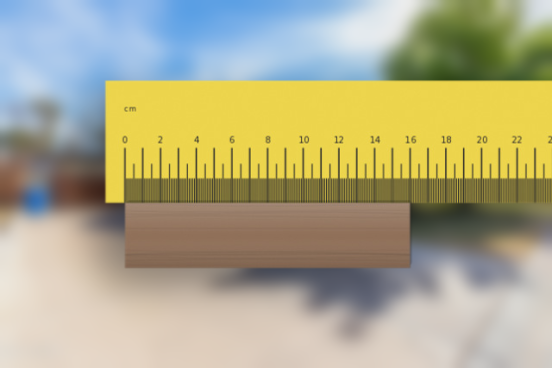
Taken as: 16
